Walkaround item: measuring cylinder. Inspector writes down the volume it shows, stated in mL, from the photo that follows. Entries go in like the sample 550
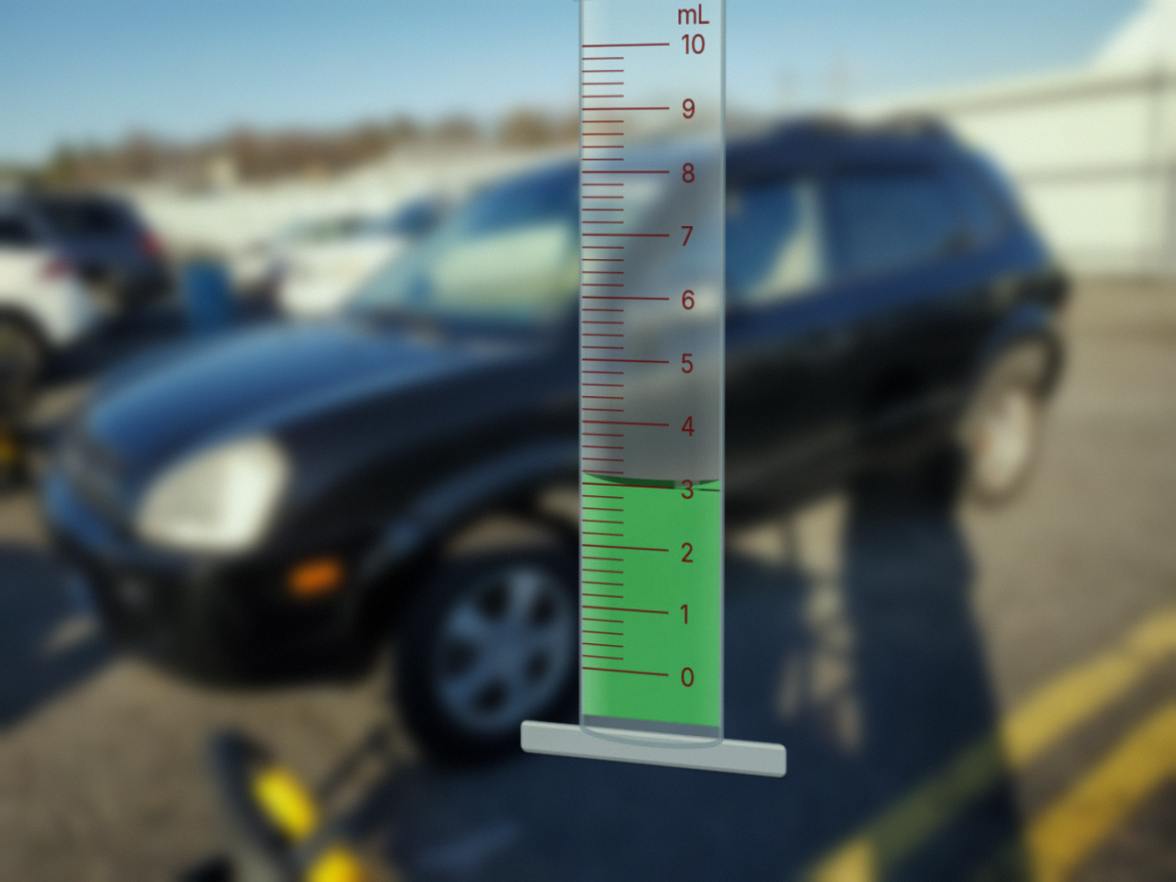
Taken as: 3
